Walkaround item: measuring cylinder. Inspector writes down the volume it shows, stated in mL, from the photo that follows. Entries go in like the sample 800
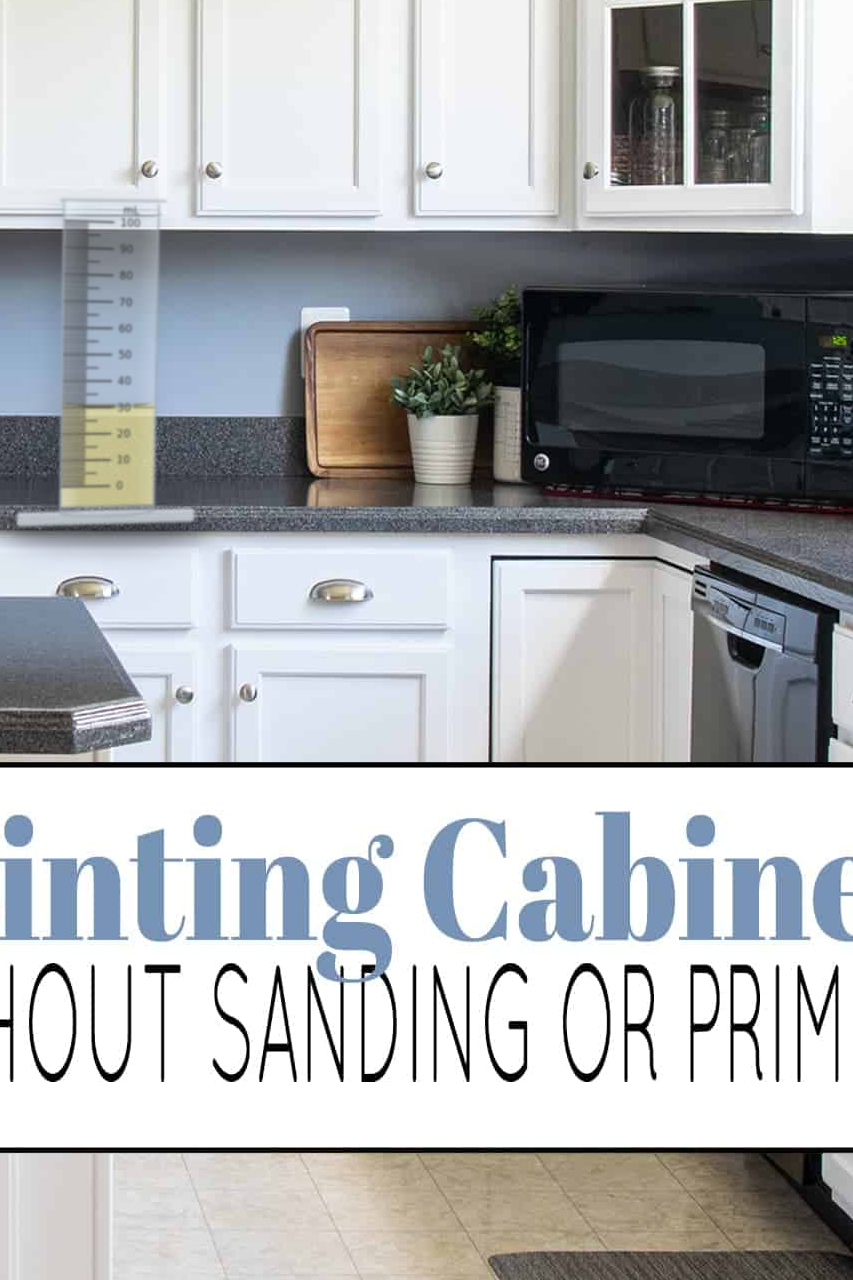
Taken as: 30
